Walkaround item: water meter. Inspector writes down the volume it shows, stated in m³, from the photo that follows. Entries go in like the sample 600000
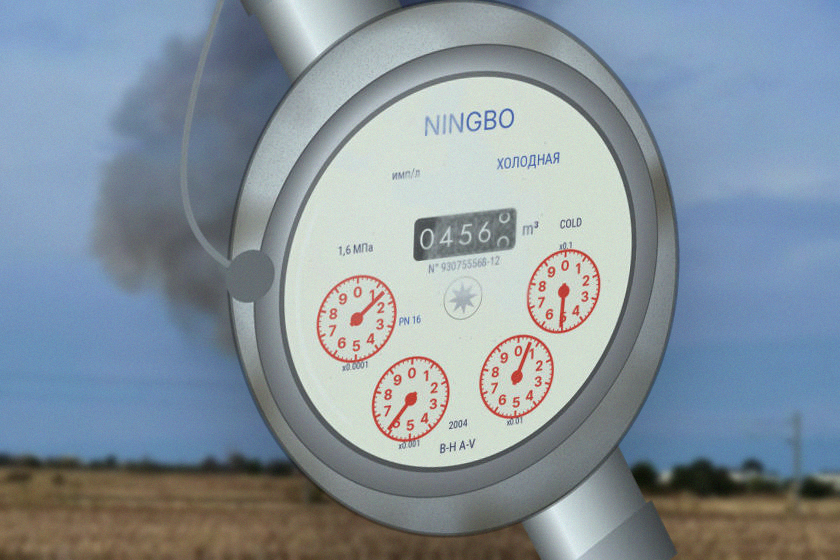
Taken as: 4568.5061
